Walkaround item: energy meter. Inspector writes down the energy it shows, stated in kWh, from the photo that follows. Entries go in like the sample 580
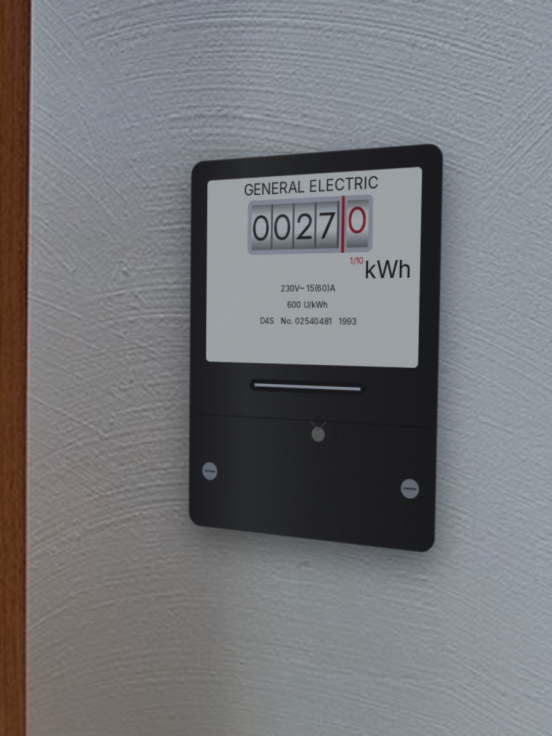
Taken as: 27.0
